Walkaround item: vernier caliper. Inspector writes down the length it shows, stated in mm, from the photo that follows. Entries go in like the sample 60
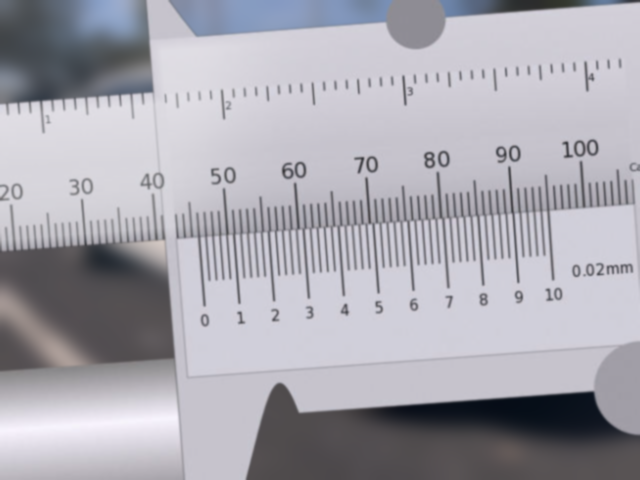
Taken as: 46.0
